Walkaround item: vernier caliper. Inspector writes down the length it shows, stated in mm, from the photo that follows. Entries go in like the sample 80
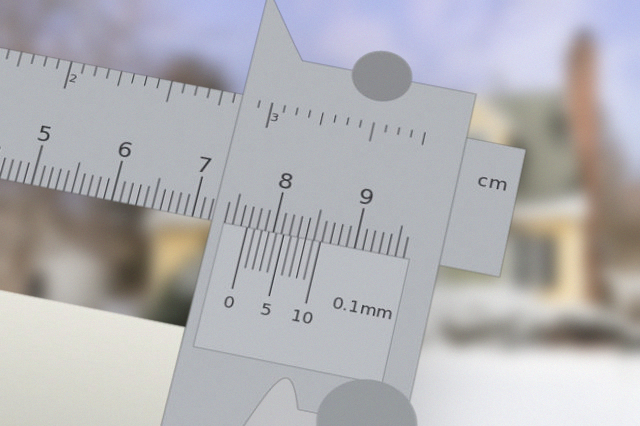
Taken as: 76.8
